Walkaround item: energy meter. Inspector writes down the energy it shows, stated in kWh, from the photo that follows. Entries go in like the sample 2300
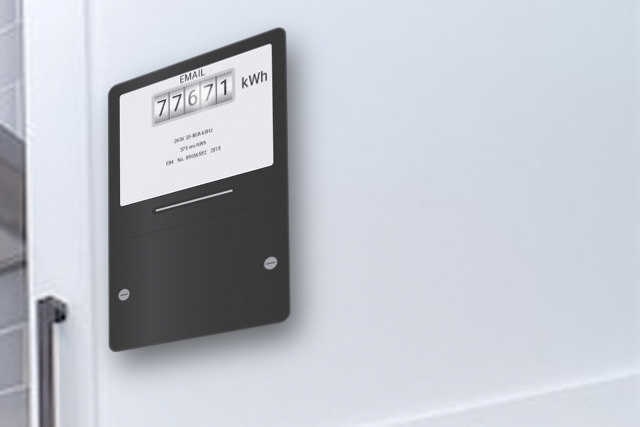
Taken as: 77671
